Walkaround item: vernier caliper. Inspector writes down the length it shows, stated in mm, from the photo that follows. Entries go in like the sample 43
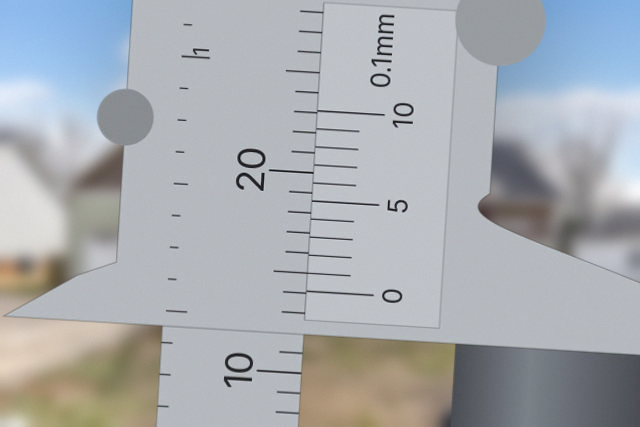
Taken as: 14.1
